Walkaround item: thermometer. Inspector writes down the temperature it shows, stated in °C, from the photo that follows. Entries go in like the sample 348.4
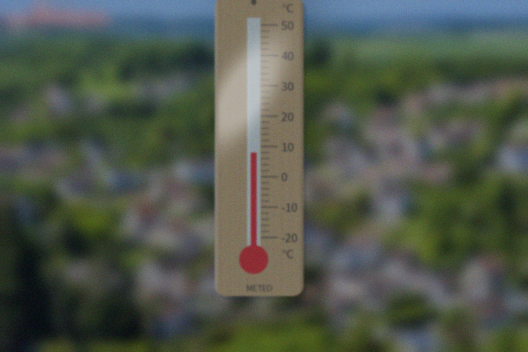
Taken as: 8
